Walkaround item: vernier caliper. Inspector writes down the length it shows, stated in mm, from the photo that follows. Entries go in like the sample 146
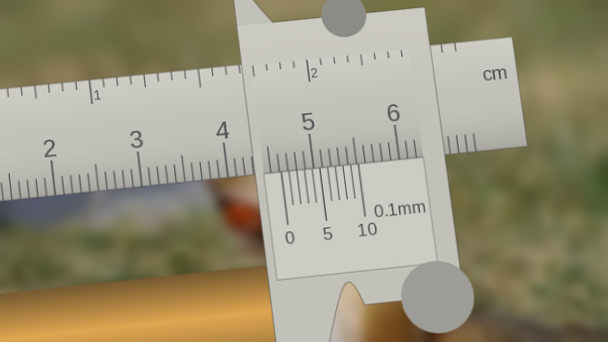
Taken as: 46.2
